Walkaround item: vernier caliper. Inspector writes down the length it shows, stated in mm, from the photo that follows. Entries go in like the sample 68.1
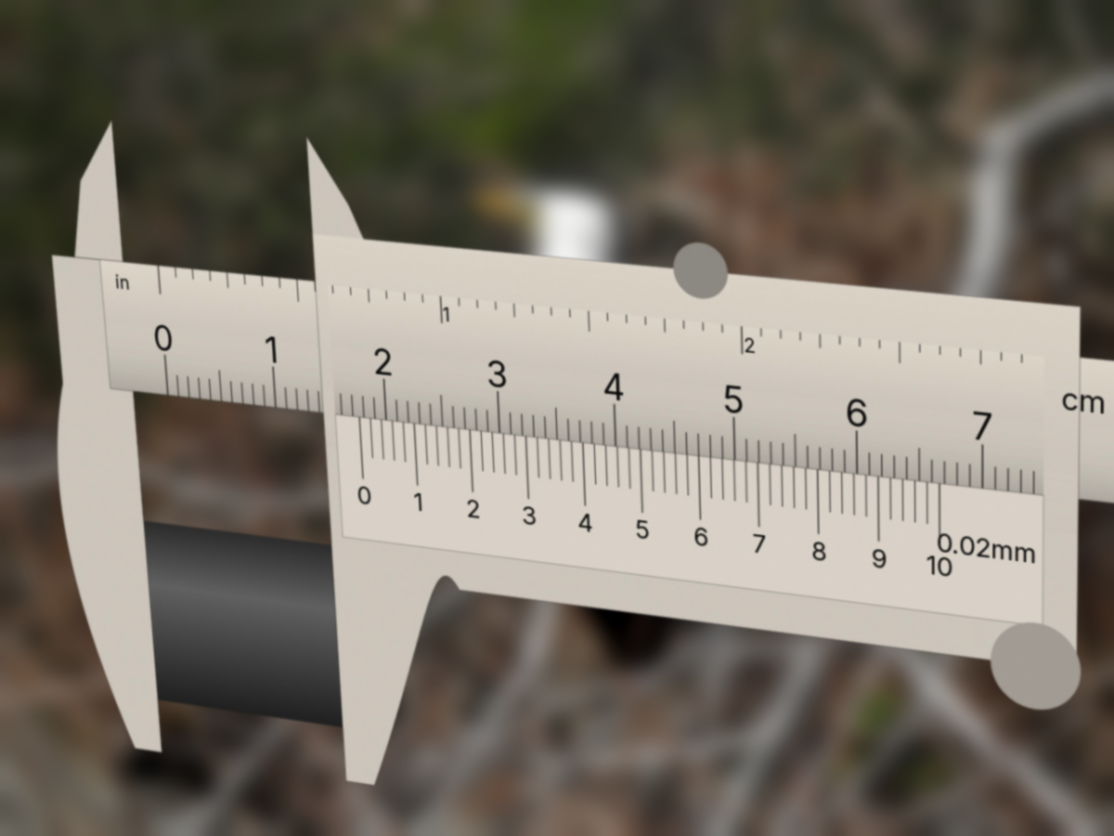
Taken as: 17.6
